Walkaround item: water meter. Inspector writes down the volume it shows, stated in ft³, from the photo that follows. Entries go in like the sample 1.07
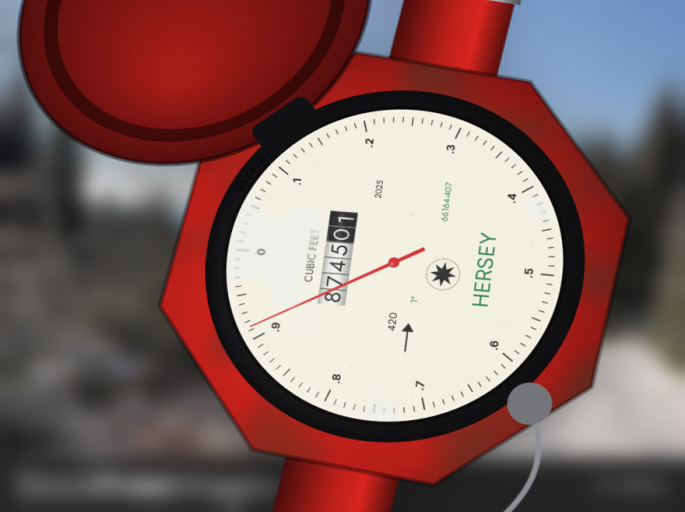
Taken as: 874500.91
